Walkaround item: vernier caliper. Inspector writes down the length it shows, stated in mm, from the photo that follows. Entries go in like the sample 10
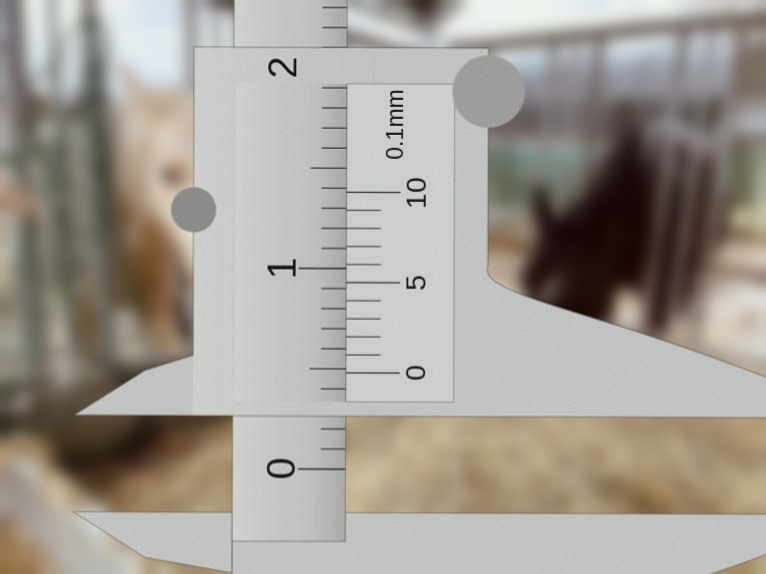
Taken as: 4.8
